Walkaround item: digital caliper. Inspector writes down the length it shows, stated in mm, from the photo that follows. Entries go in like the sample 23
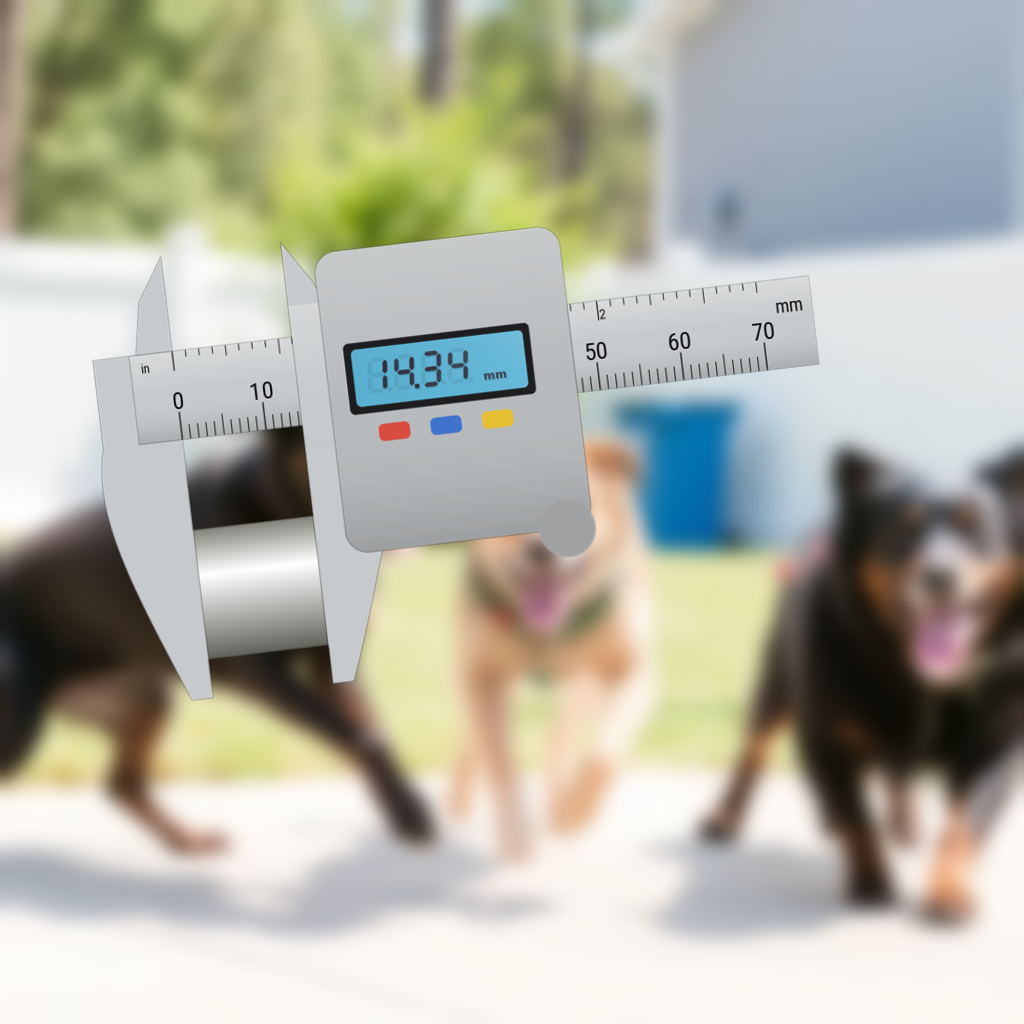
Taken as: 14.34
